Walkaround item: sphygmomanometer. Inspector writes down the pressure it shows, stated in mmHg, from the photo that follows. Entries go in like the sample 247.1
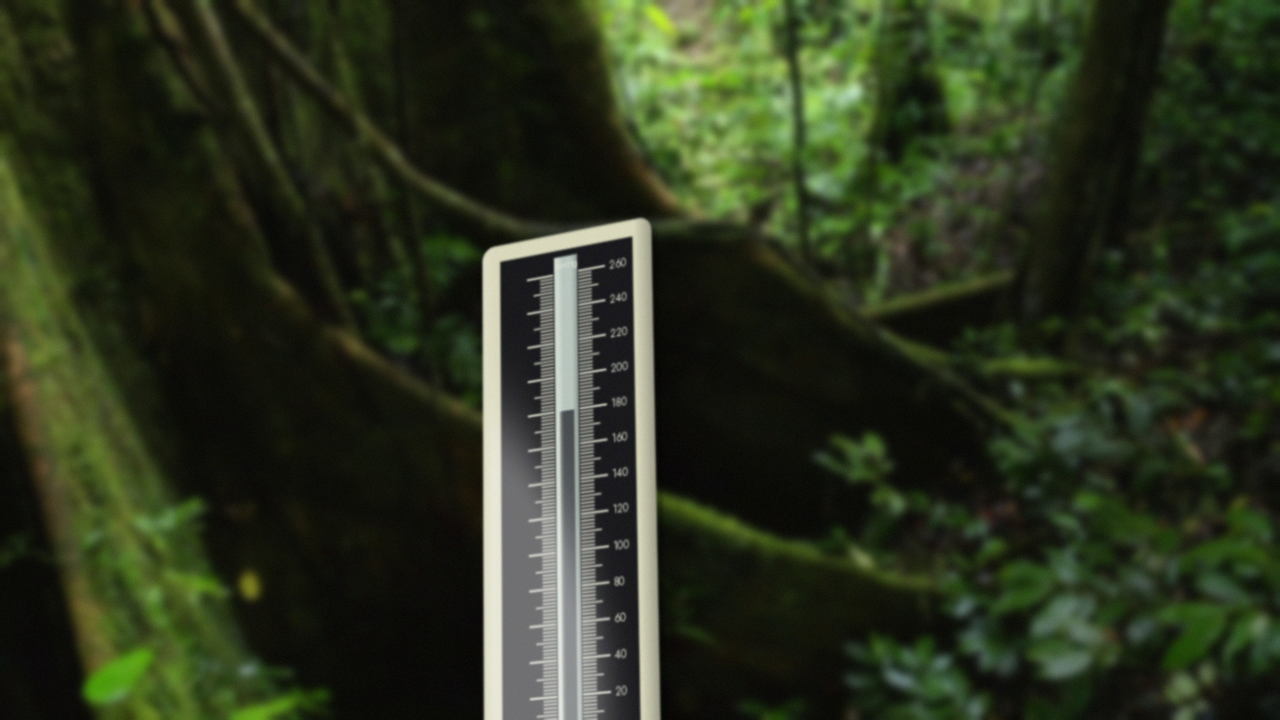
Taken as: 180
